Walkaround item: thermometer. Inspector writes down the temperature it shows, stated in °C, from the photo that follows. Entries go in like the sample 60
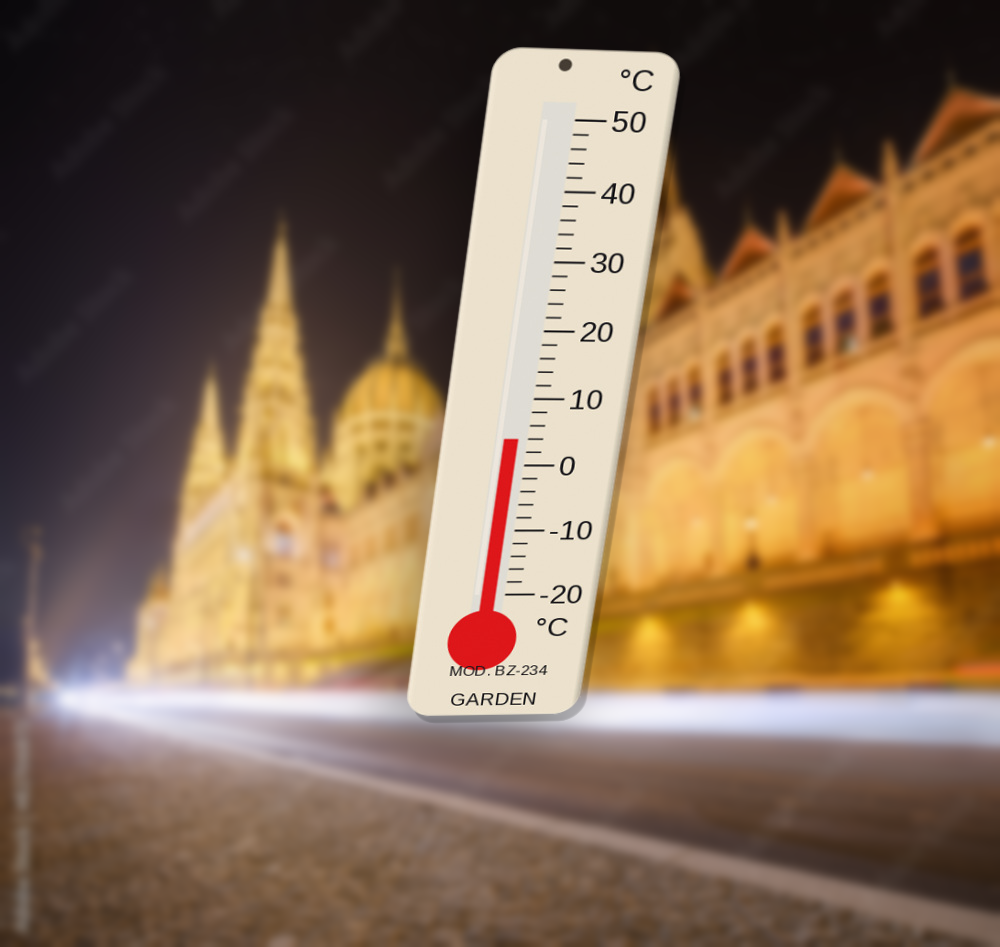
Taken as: 4
